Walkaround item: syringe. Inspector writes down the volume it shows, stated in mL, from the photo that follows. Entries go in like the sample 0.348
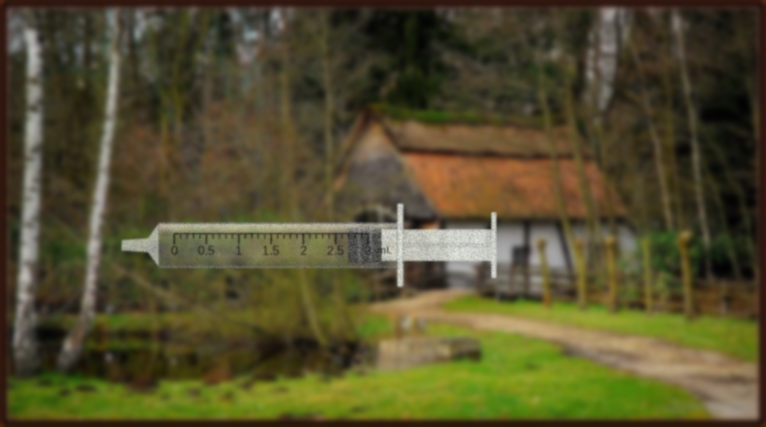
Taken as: 2.7
